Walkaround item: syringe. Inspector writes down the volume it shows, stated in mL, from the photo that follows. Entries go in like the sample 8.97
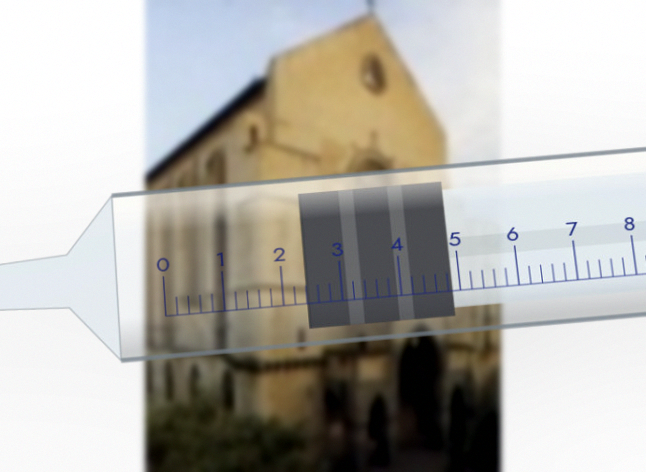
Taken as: 2.4
